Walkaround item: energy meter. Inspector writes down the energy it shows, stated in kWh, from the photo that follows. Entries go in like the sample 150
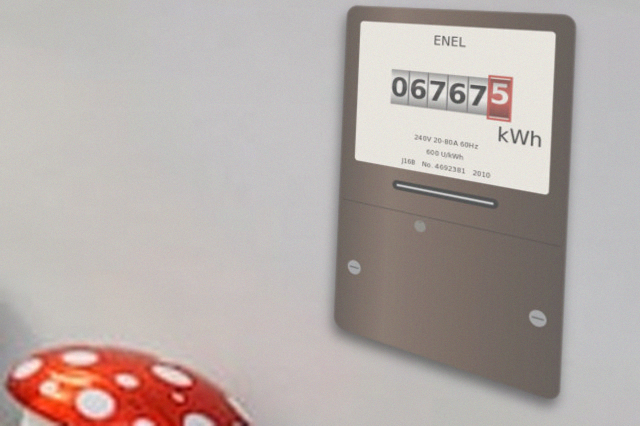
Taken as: 6767.5
